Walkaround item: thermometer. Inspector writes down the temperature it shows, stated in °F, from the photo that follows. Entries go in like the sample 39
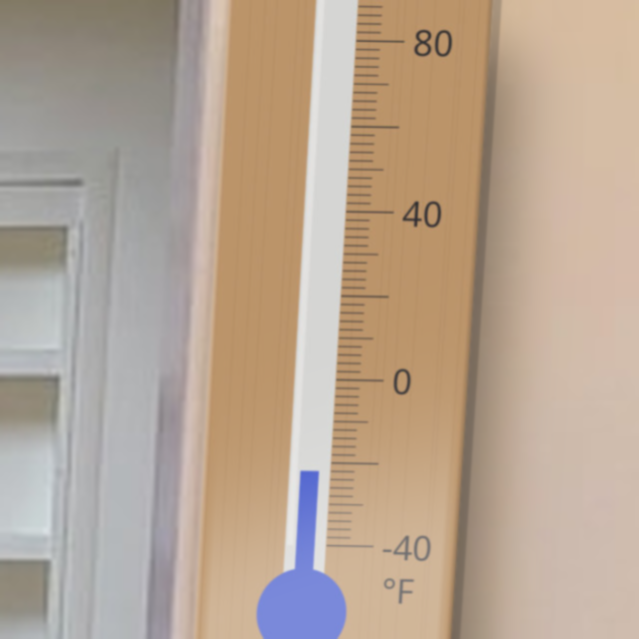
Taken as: -22
